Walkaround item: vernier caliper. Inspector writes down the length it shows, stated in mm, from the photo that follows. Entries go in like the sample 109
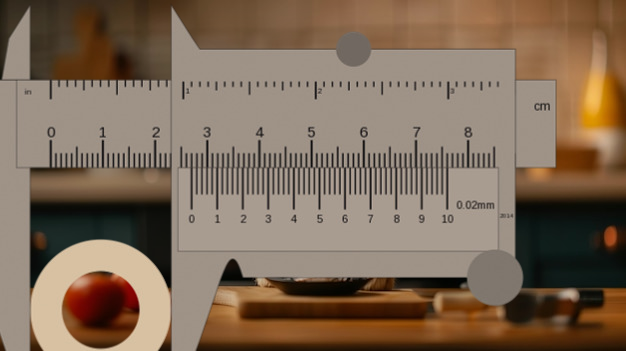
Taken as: 27.0
